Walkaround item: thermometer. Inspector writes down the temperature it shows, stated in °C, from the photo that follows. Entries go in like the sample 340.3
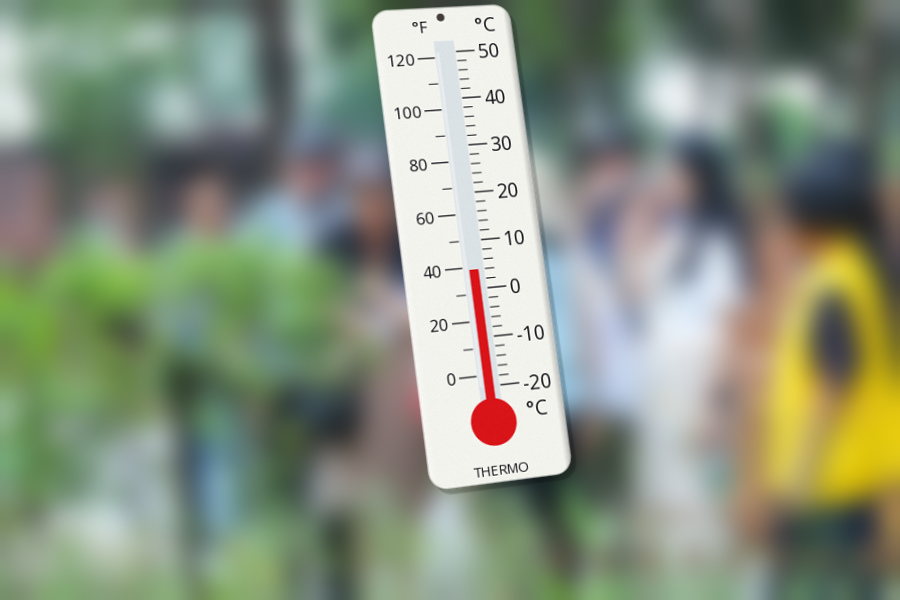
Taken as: 4
